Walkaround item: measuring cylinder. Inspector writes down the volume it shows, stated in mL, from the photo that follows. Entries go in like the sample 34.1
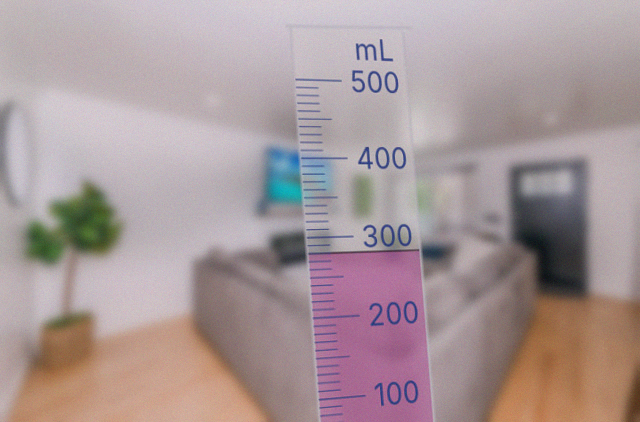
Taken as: 280
